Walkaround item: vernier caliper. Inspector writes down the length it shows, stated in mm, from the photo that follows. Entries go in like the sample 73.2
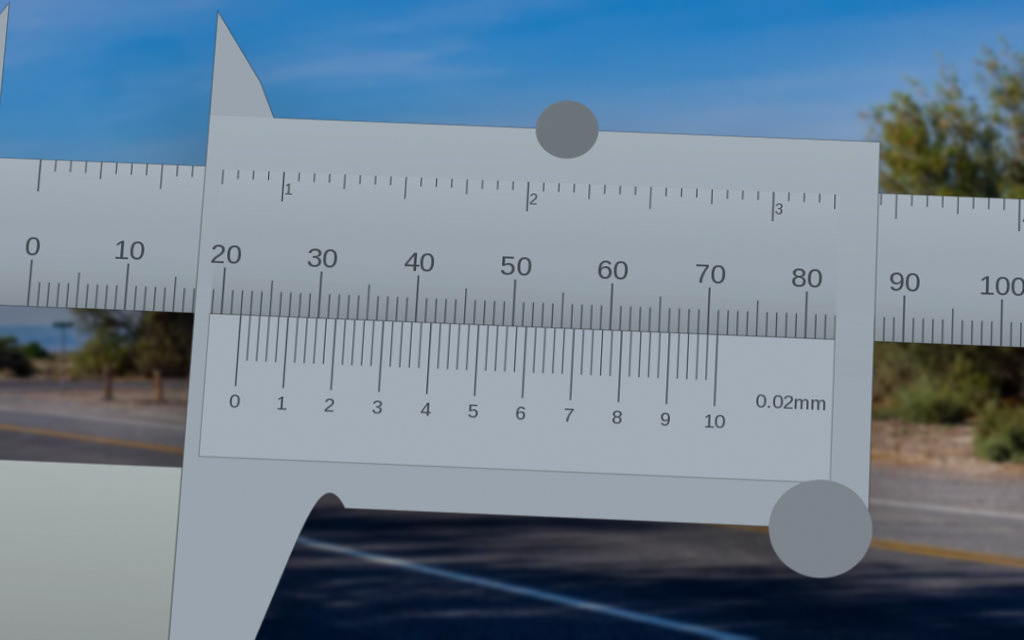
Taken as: 22.0
